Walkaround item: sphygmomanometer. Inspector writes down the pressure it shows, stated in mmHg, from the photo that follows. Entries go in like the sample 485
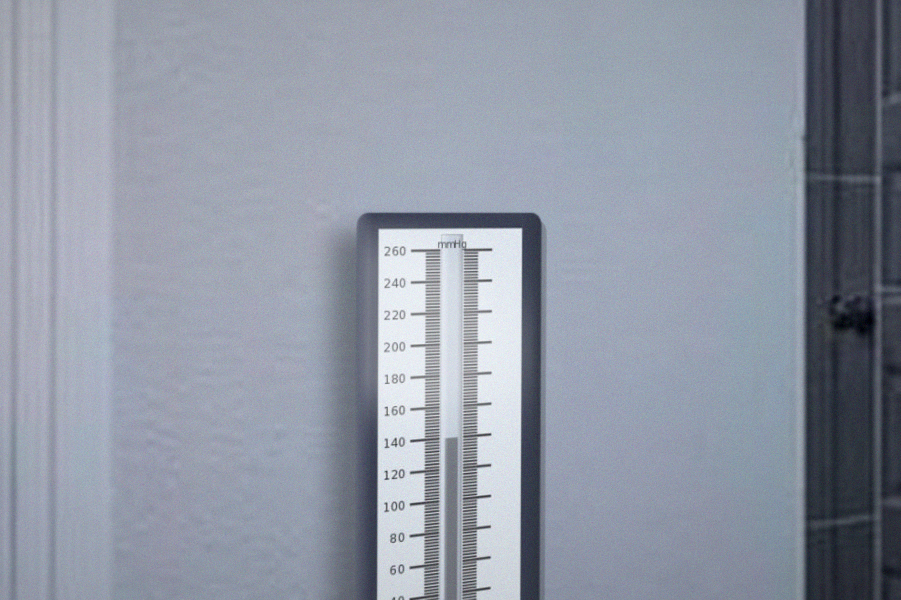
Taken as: 140
